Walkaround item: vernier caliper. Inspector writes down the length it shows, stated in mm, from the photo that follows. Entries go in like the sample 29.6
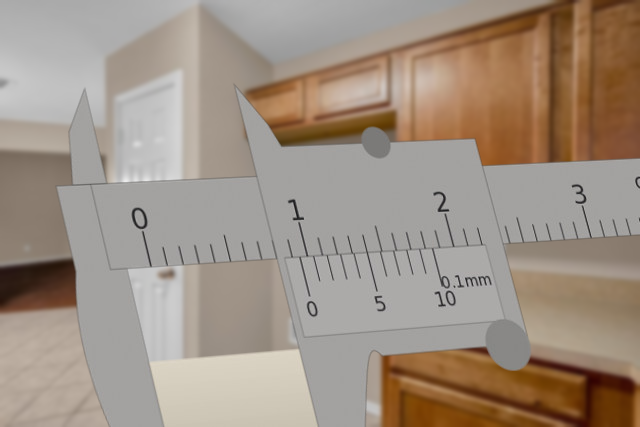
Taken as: 9.5
